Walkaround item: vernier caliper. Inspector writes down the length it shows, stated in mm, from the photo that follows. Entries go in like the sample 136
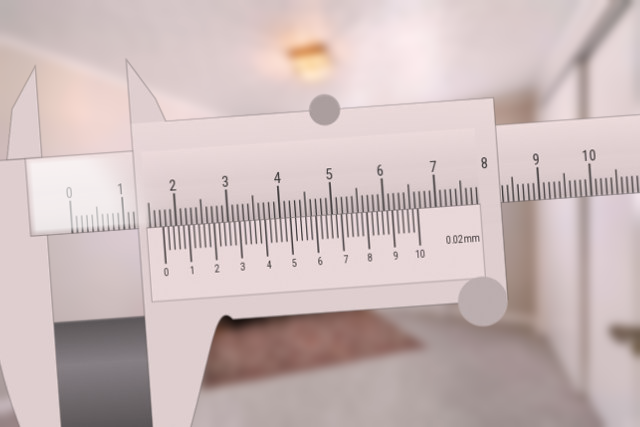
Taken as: 17.5
